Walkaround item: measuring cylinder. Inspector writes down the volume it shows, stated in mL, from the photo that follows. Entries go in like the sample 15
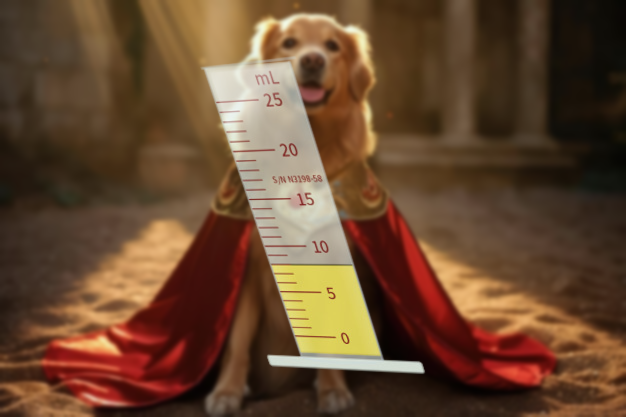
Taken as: 8
